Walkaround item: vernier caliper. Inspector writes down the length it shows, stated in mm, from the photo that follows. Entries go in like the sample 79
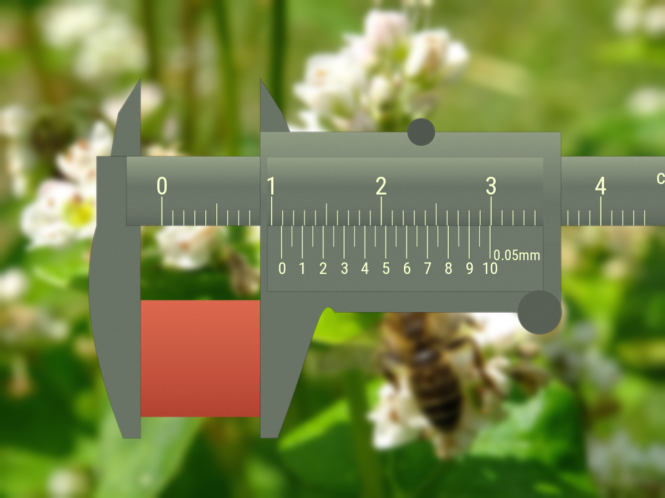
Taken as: 10.9
